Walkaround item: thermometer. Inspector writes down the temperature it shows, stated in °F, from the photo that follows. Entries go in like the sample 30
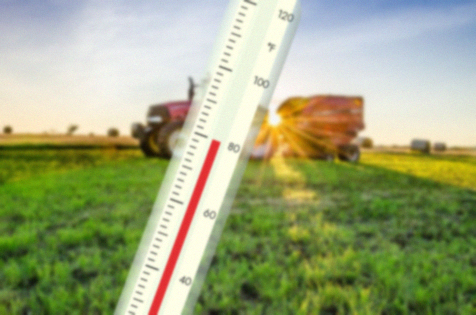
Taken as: 80
